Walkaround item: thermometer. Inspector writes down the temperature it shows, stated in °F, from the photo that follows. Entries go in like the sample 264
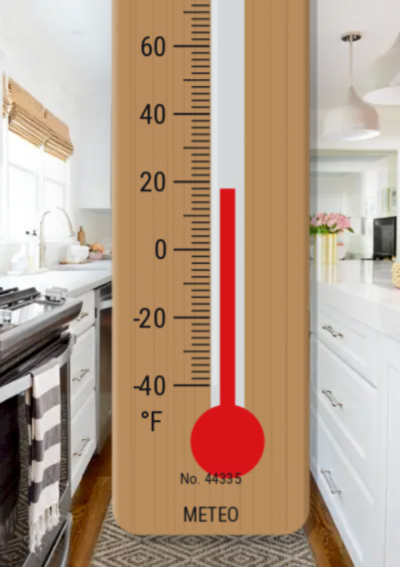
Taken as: 18
